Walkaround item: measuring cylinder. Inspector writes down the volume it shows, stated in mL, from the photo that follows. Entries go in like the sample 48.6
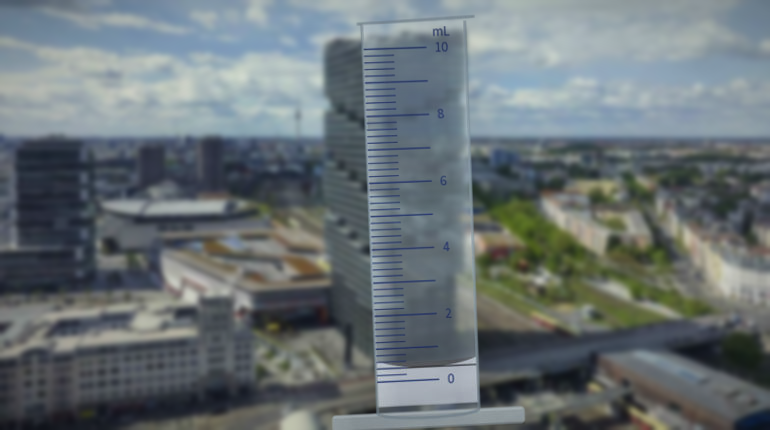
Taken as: 0.4
